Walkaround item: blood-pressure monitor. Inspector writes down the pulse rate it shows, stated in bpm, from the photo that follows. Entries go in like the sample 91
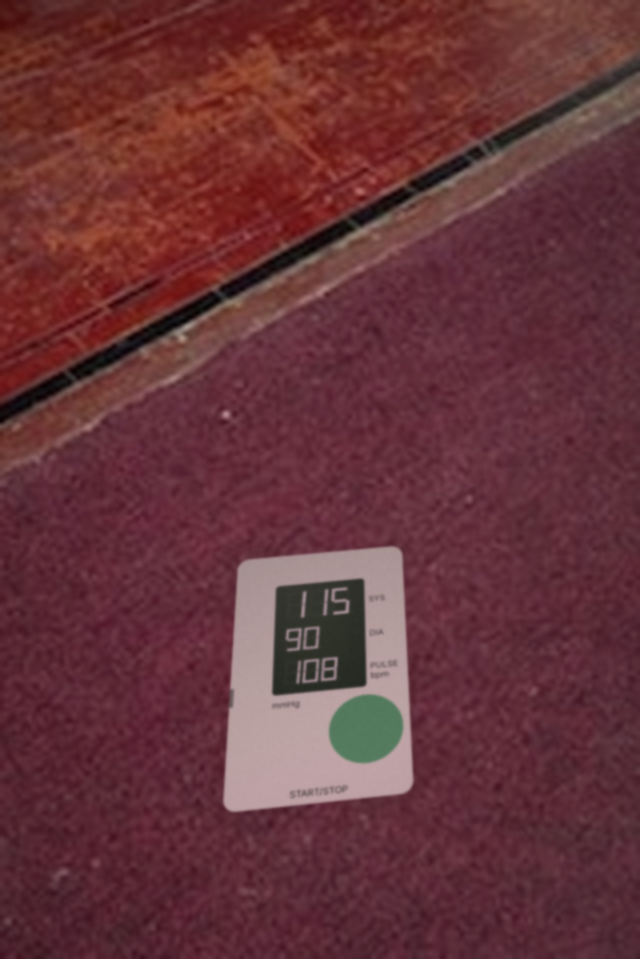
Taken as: 108
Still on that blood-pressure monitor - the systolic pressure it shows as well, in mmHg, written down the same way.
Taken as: 115
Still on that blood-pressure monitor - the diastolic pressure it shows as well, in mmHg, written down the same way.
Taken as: 90
